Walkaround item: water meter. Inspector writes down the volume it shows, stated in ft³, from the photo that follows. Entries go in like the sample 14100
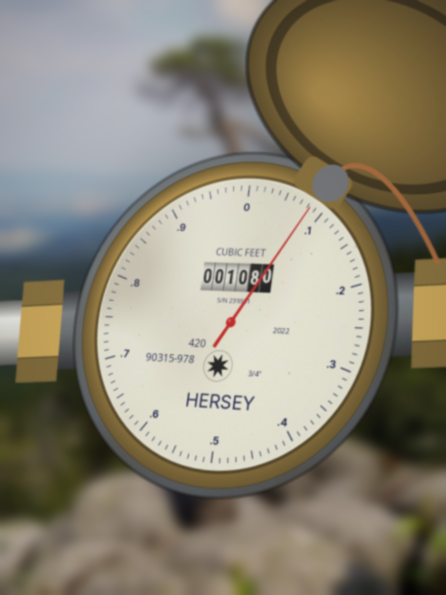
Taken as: 1080.08
